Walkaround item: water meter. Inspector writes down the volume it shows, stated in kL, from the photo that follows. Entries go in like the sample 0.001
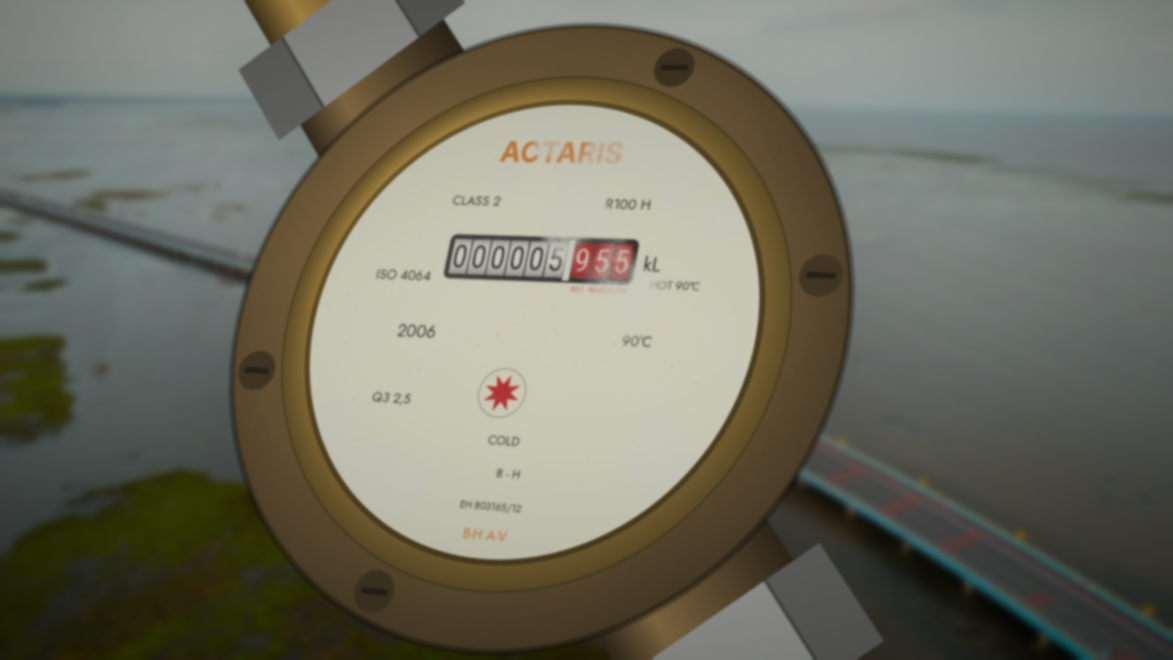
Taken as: 5.955
